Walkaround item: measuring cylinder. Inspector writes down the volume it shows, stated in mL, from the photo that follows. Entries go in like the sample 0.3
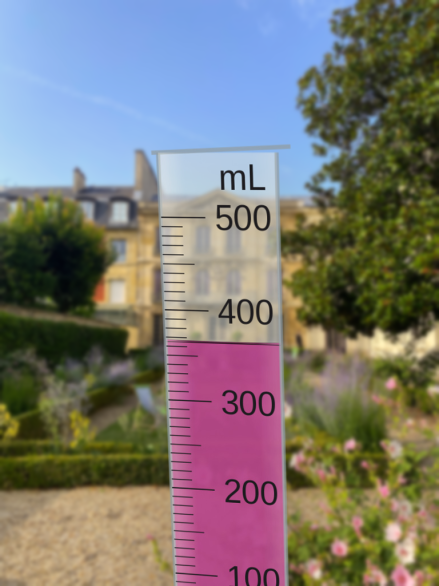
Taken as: 365
